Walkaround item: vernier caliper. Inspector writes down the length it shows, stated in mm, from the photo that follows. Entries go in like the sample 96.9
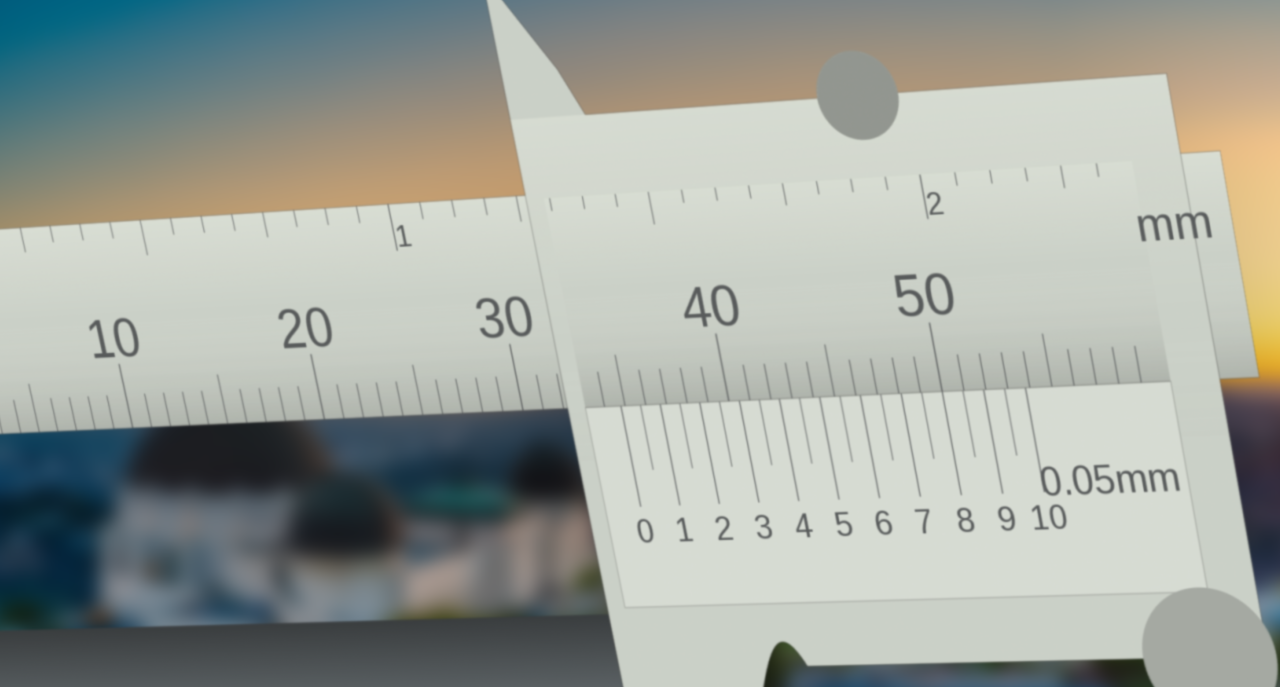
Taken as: 34.8
